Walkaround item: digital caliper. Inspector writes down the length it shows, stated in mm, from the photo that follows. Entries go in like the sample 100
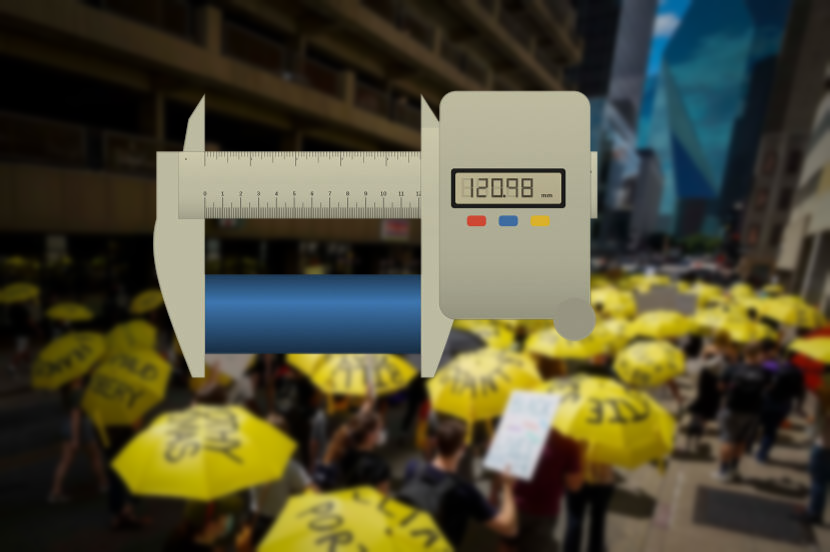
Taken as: 120.98
